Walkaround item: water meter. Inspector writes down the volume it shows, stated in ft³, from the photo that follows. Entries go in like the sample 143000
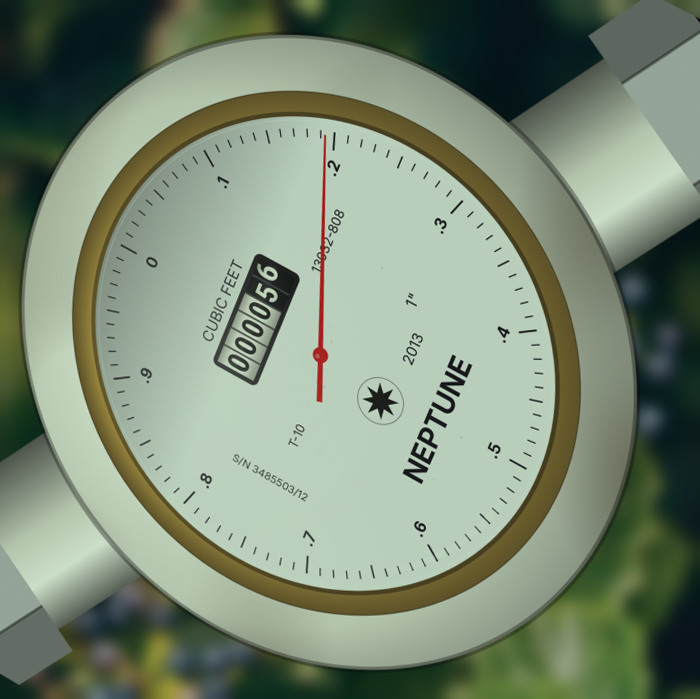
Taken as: 56.19
